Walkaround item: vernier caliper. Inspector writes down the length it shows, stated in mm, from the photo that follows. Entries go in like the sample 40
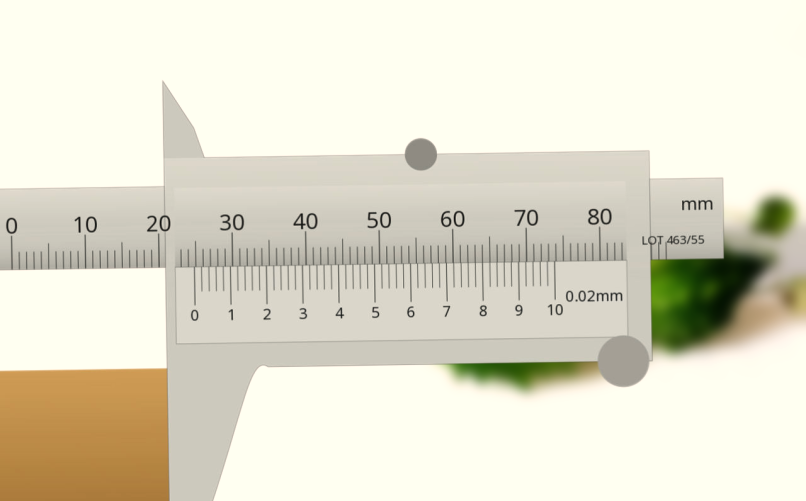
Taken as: 24.8
